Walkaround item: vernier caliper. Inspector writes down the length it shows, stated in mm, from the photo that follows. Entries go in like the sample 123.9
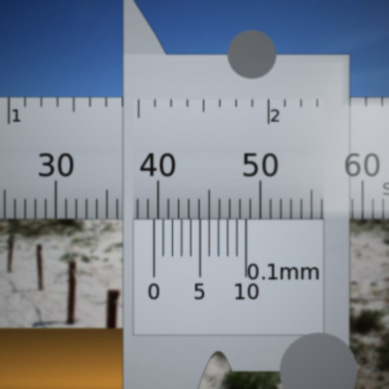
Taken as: 39.6
